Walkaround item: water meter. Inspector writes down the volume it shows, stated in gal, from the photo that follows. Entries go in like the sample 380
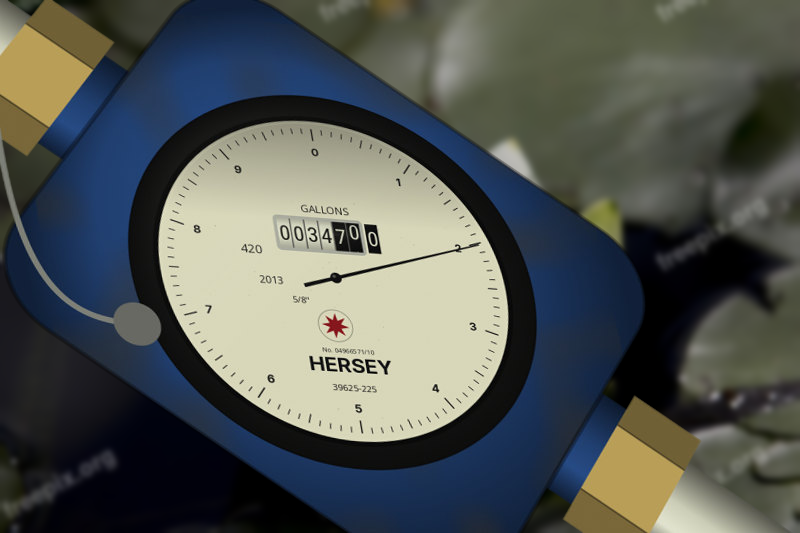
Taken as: 34702.0
